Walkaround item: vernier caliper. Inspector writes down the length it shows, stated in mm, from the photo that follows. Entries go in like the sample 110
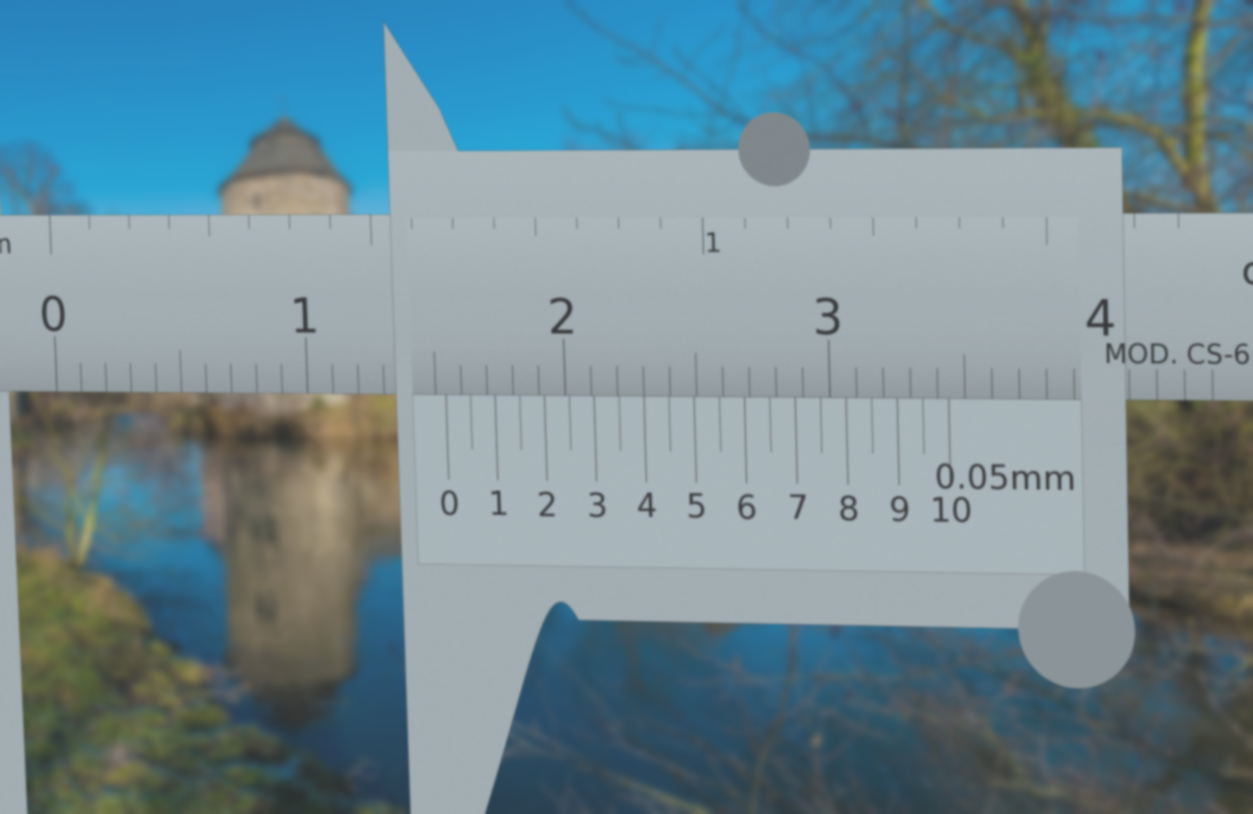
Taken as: 15.4
